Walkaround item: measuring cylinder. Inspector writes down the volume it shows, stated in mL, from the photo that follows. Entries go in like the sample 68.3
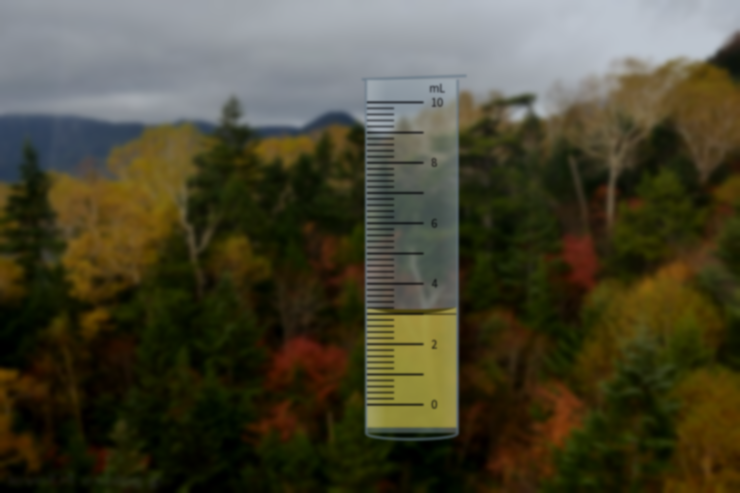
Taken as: 3
